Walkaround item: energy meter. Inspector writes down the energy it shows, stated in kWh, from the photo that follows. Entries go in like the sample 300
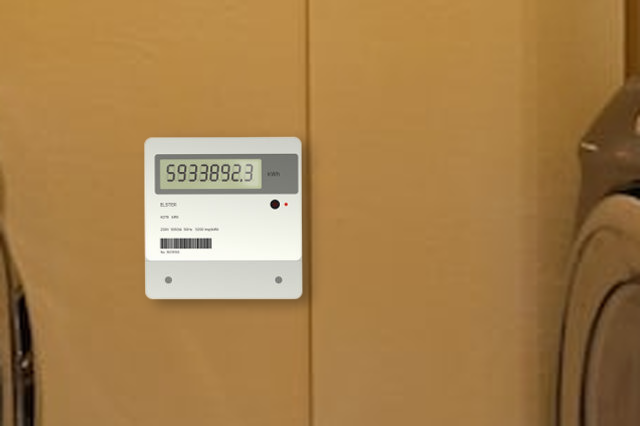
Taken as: 5933892.3
